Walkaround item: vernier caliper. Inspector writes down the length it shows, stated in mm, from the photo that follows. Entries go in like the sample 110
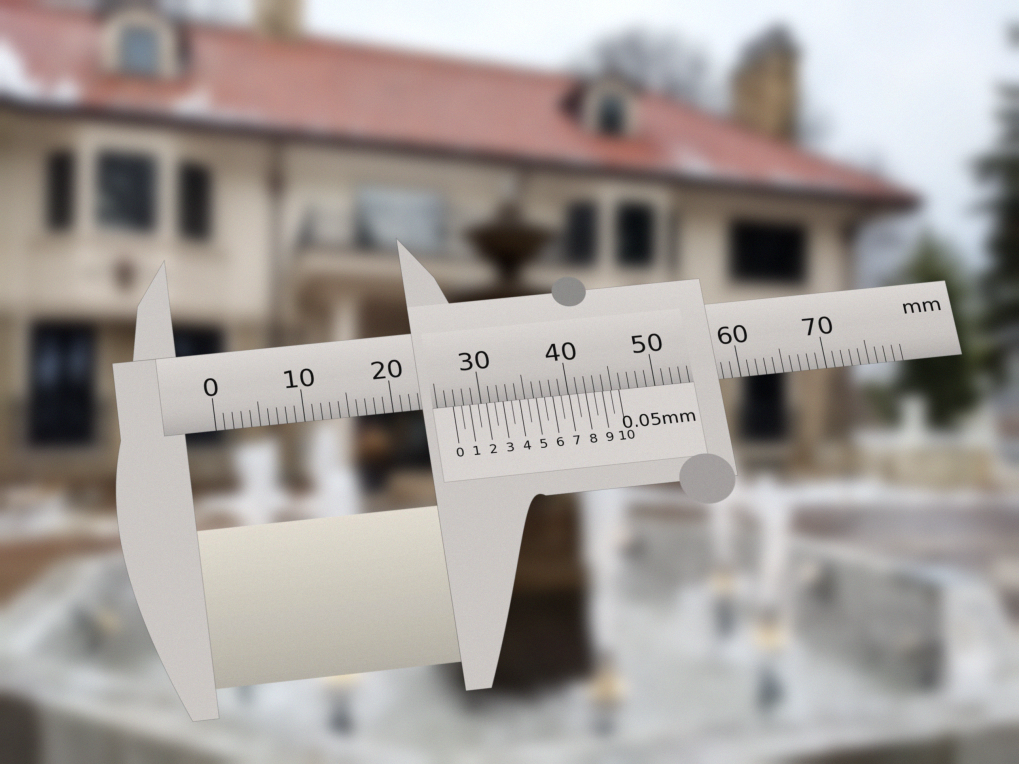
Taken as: 26.8
